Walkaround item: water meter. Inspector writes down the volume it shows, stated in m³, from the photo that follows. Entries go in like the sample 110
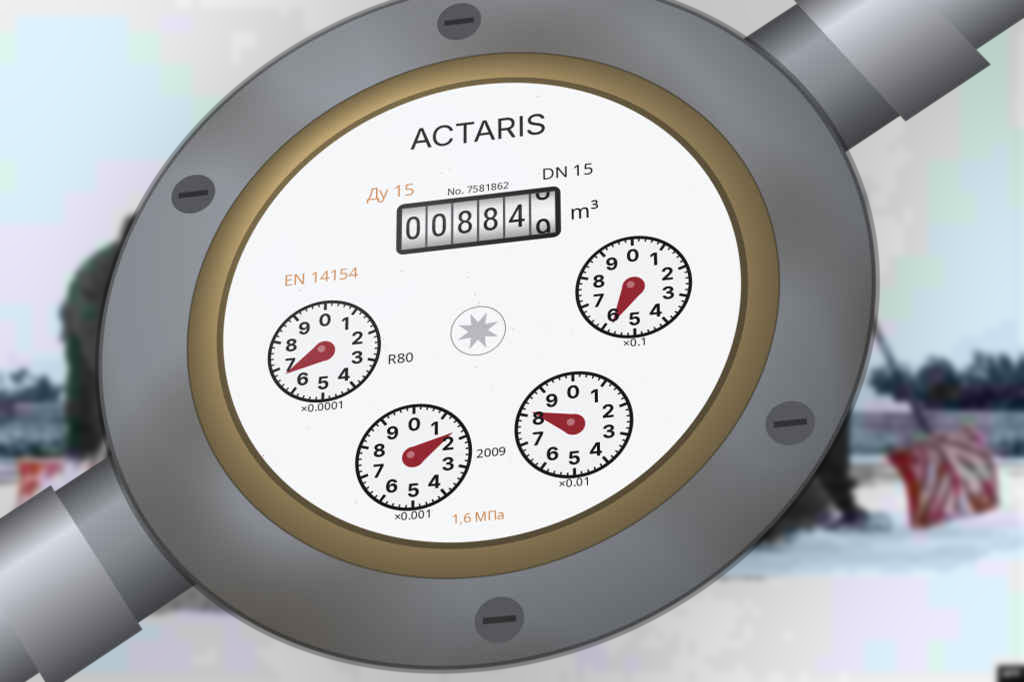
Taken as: 8848.5816
